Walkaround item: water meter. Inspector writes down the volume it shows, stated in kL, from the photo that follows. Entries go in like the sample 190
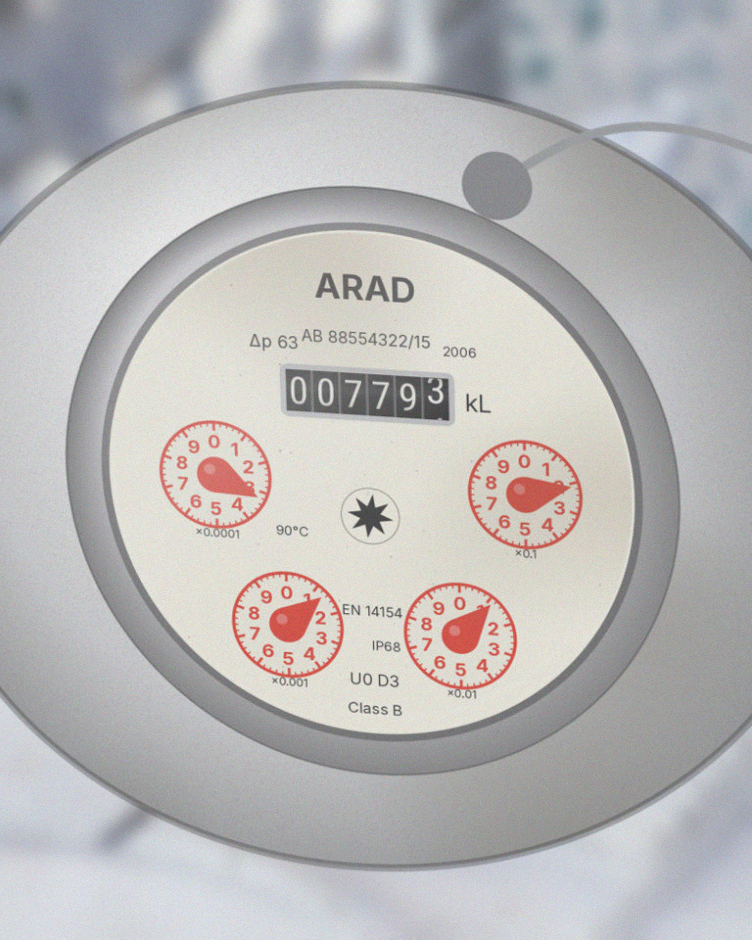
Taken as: 7793.2113
